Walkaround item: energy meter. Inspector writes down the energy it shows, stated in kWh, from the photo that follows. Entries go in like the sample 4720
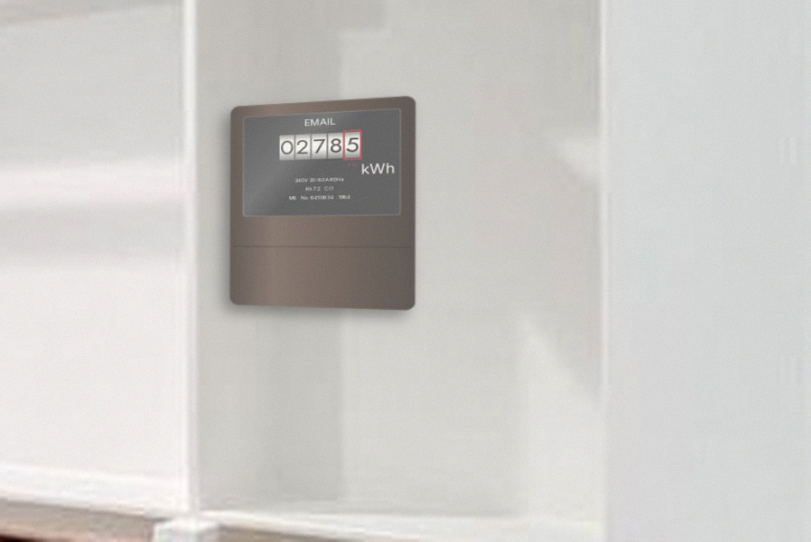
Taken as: 278.5
